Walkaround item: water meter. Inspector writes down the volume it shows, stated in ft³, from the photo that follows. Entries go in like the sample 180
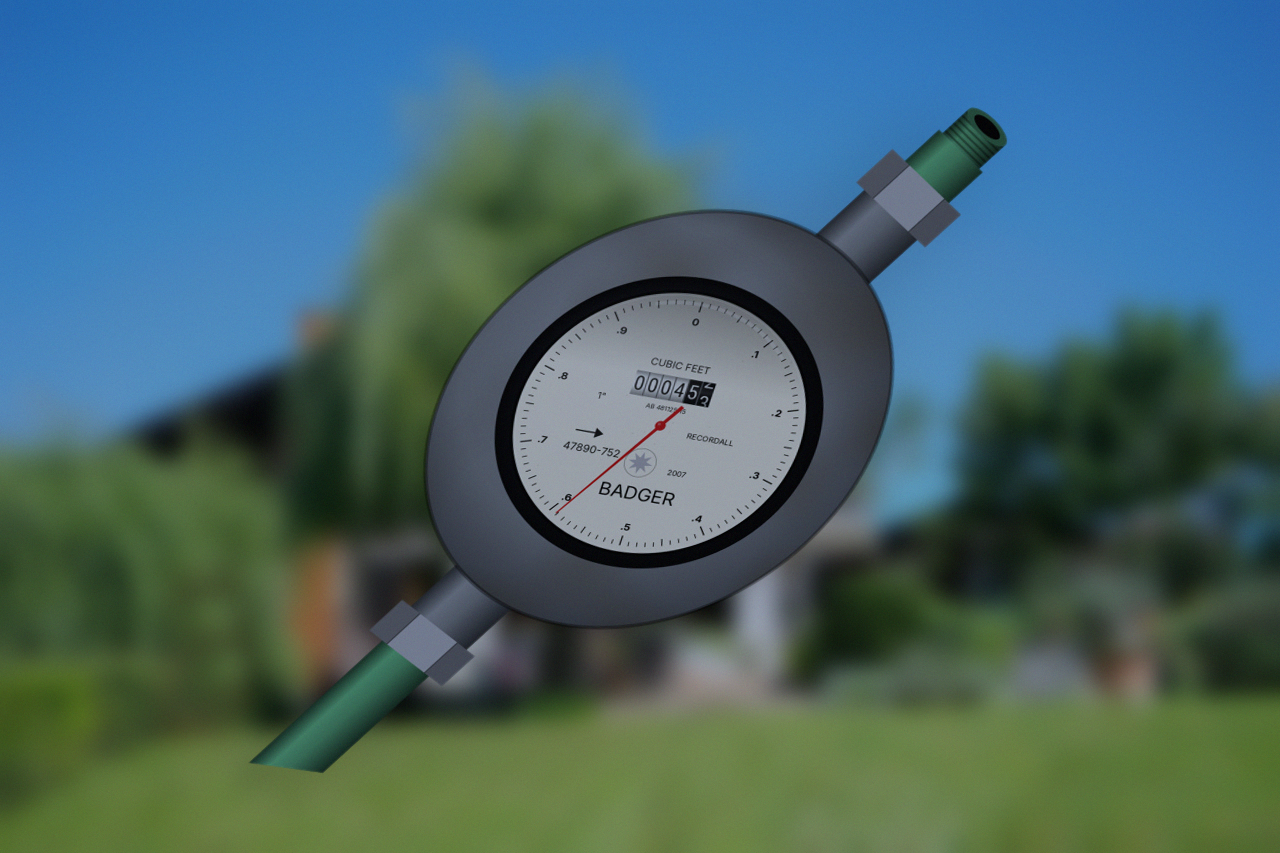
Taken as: 452.59
